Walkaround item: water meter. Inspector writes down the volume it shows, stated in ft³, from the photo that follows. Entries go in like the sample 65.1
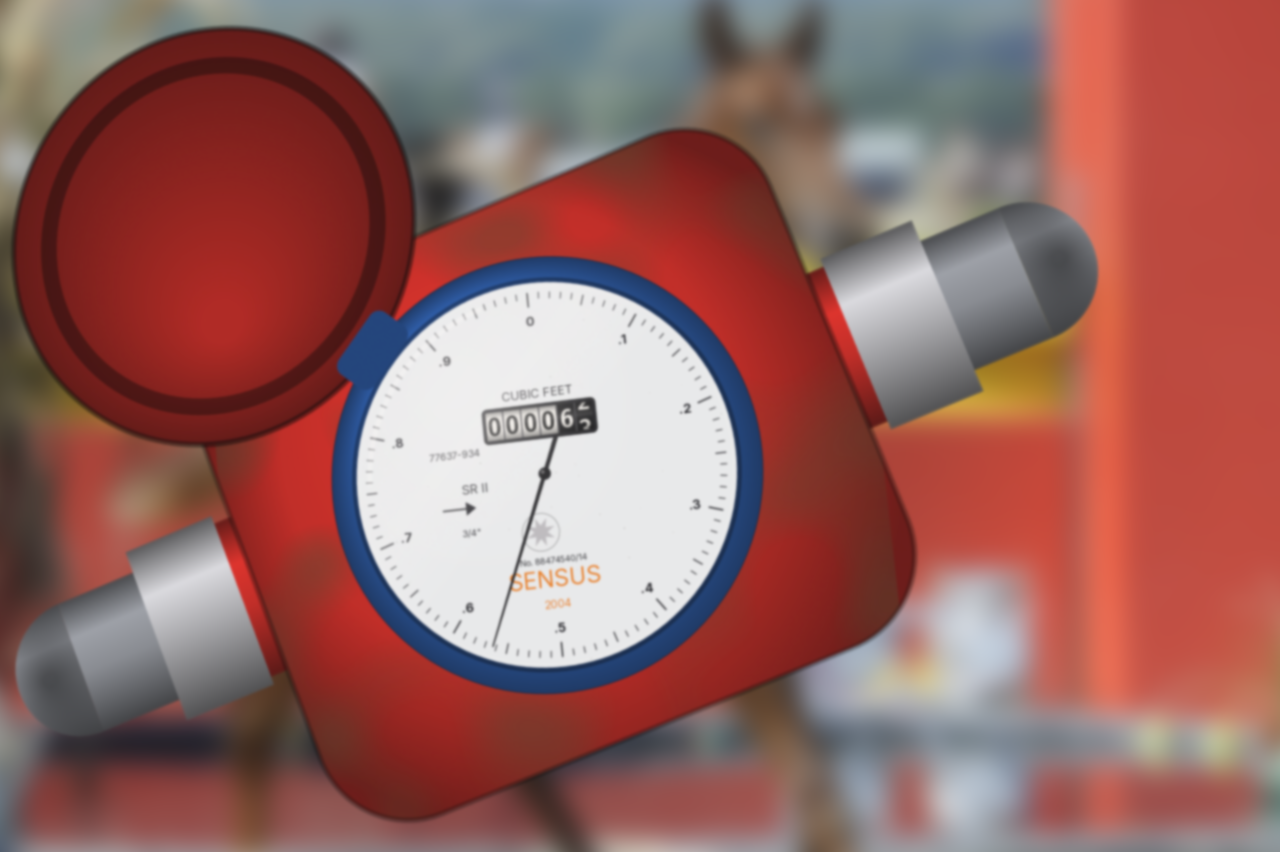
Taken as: 62.56
